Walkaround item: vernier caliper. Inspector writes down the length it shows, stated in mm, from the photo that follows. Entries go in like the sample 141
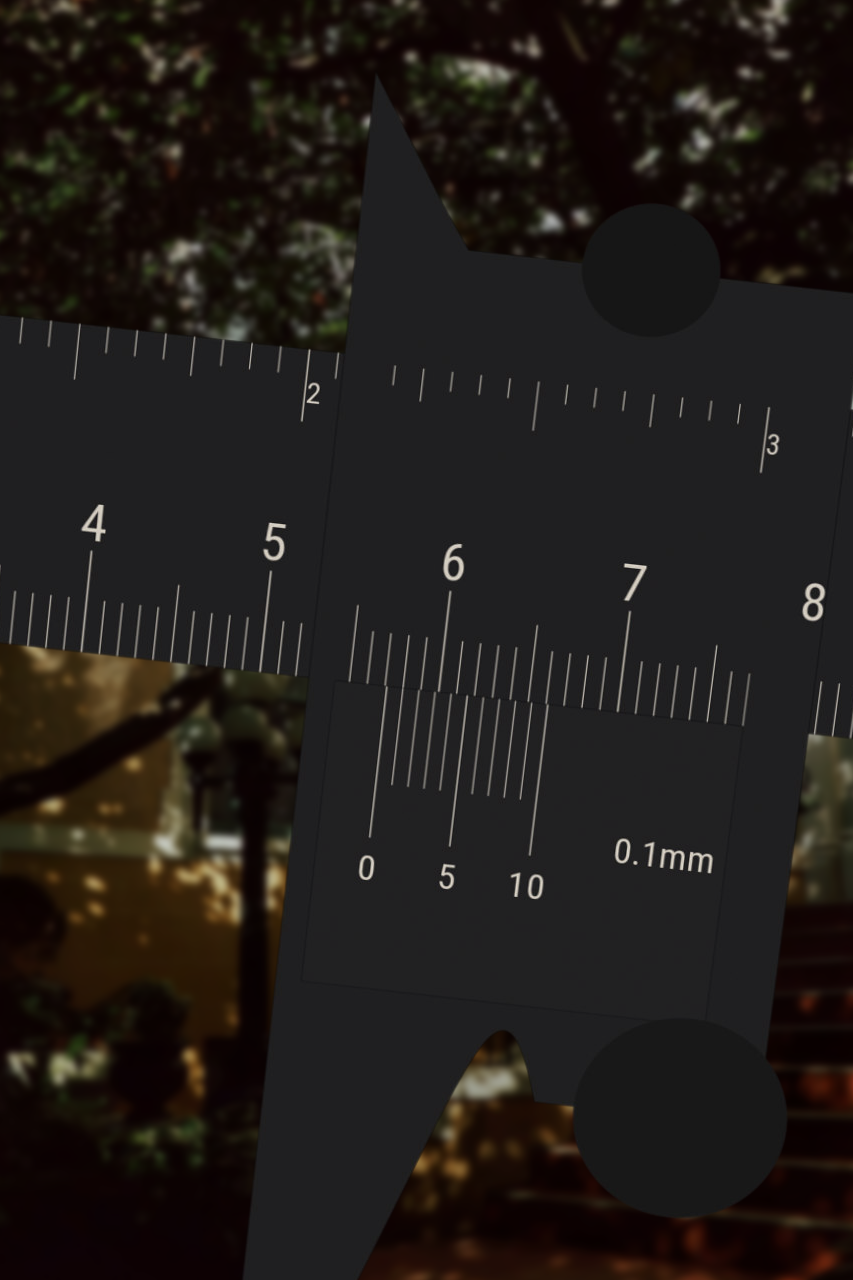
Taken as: 57.1
